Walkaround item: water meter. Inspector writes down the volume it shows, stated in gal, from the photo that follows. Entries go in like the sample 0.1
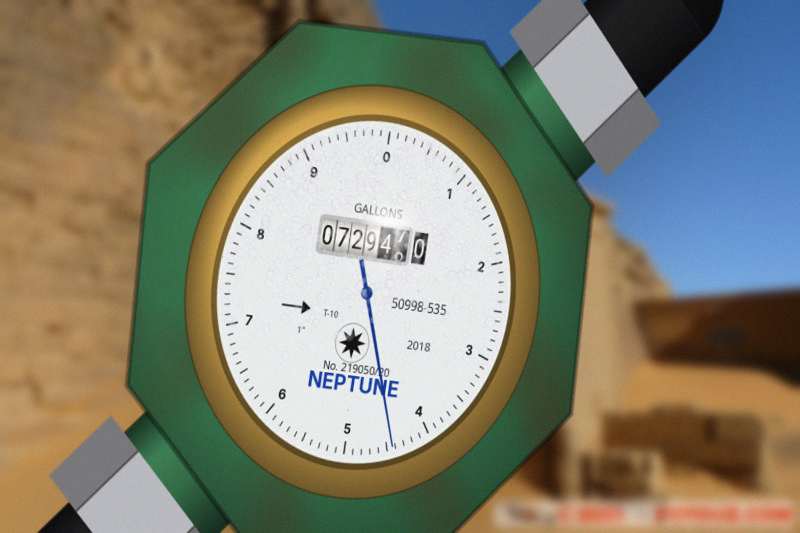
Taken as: 729474.4
